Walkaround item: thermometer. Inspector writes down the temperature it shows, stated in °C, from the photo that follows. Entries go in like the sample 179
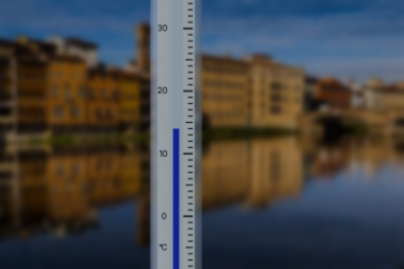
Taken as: 14
